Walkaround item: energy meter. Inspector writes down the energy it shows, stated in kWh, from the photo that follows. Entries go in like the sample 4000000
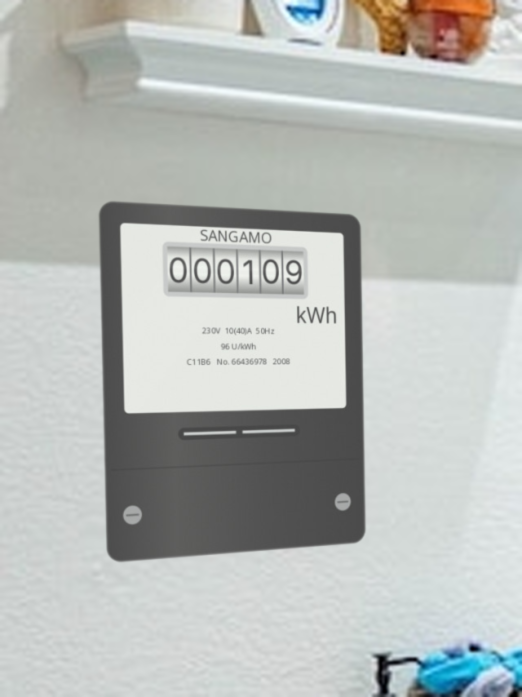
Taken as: 109
